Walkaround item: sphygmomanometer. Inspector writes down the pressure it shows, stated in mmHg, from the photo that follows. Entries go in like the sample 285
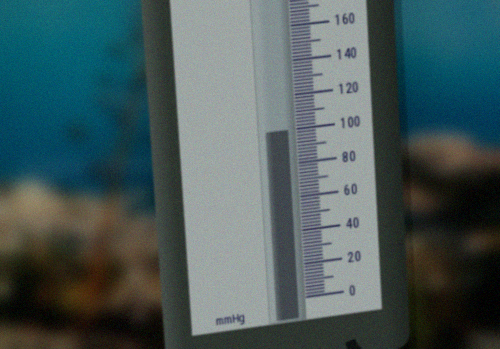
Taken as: 100
